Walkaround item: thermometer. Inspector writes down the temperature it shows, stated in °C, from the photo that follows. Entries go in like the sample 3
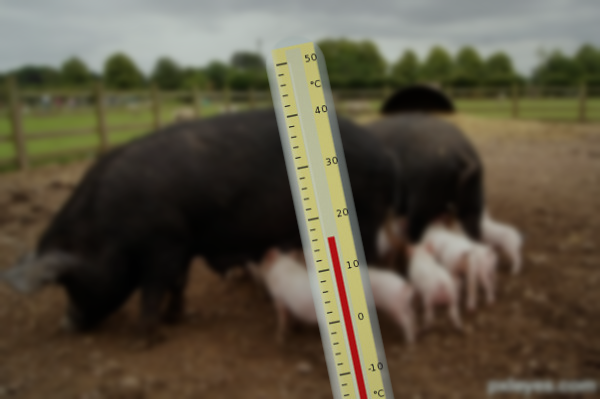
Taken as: 16
